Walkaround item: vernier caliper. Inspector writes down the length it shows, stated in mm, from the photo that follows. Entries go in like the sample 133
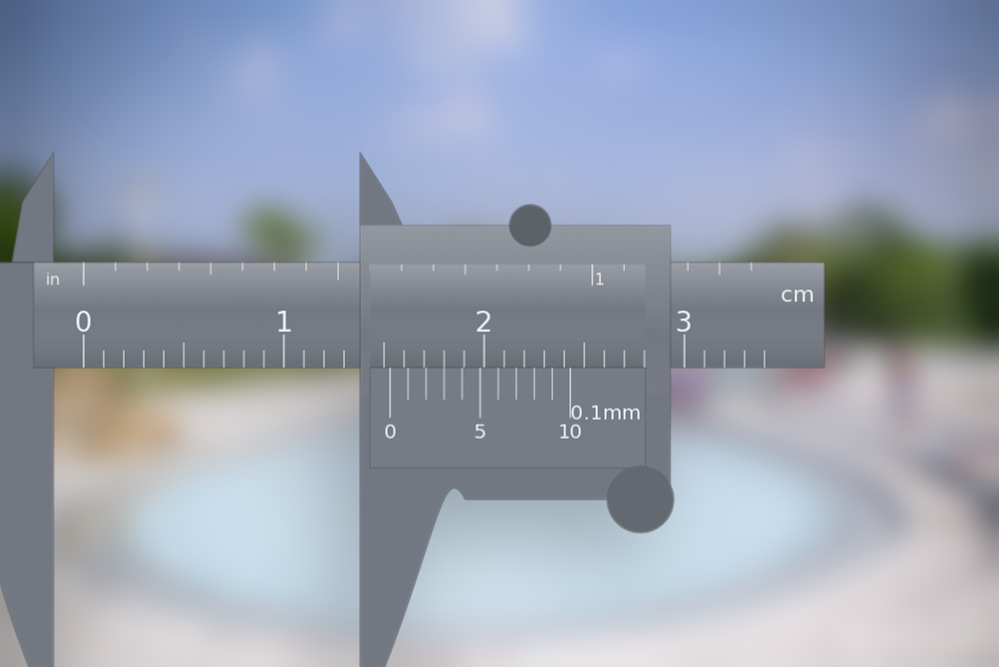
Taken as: 15.3
